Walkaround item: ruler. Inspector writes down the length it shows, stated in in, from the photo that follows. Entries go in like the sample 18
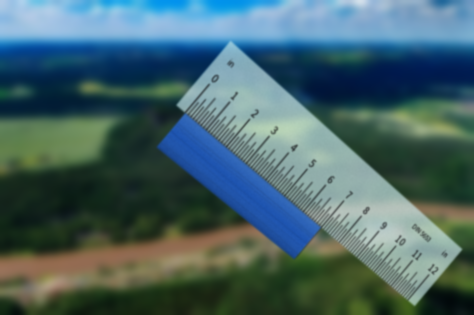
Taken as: 7
